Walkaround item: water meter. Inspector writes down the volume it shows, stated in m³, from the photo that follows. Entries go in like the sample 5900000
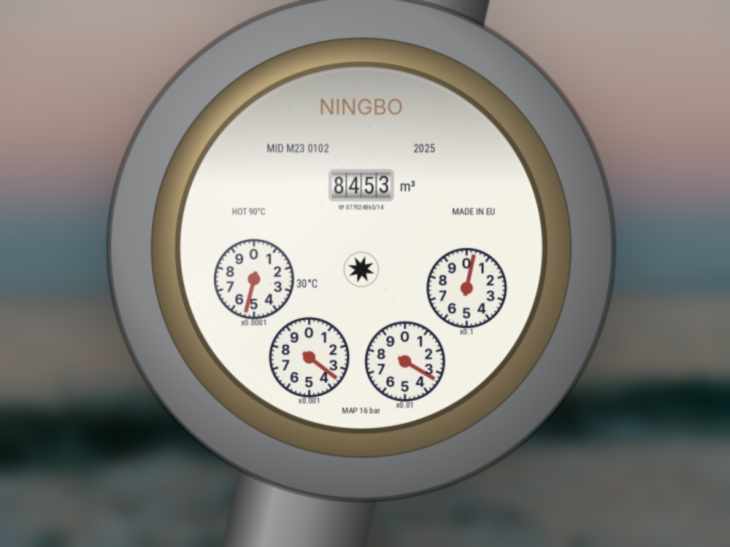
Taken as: 8453.0335
